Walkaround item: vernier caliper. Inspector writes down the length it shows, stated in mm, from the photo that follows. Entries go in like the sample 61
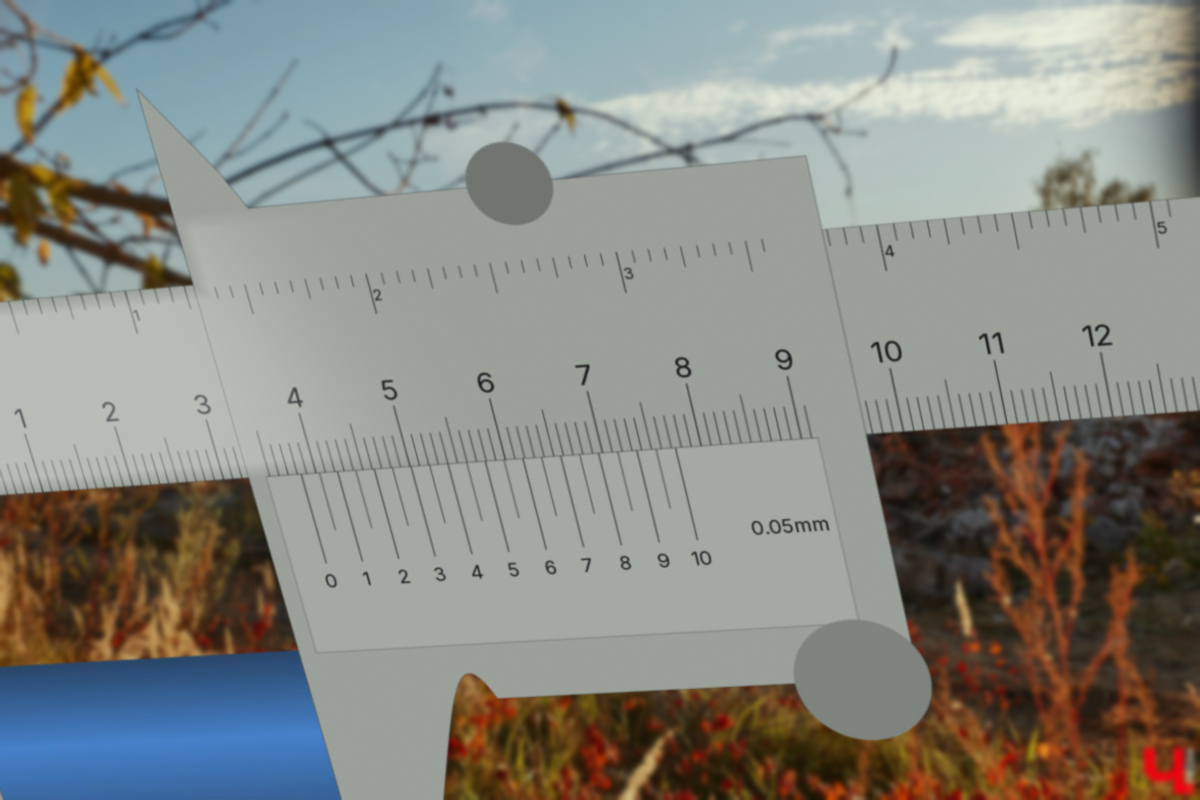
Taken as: 38.4
